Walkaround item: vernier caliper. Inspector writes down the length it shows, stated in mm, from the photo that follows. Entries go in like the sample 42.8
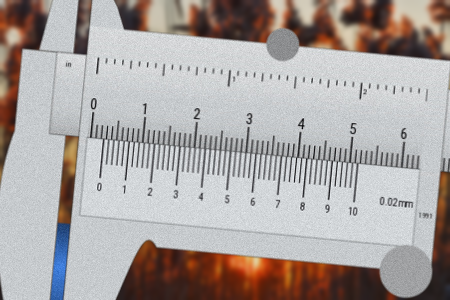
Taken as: 2.5
